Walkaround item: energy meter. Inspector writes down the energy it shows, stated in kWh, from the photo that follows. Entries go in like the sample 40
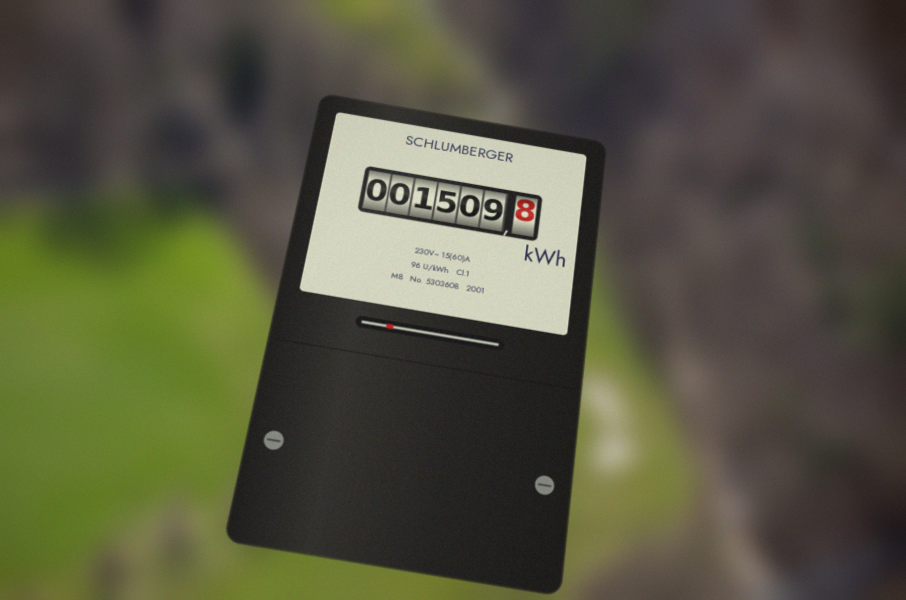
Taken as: 1509.8
